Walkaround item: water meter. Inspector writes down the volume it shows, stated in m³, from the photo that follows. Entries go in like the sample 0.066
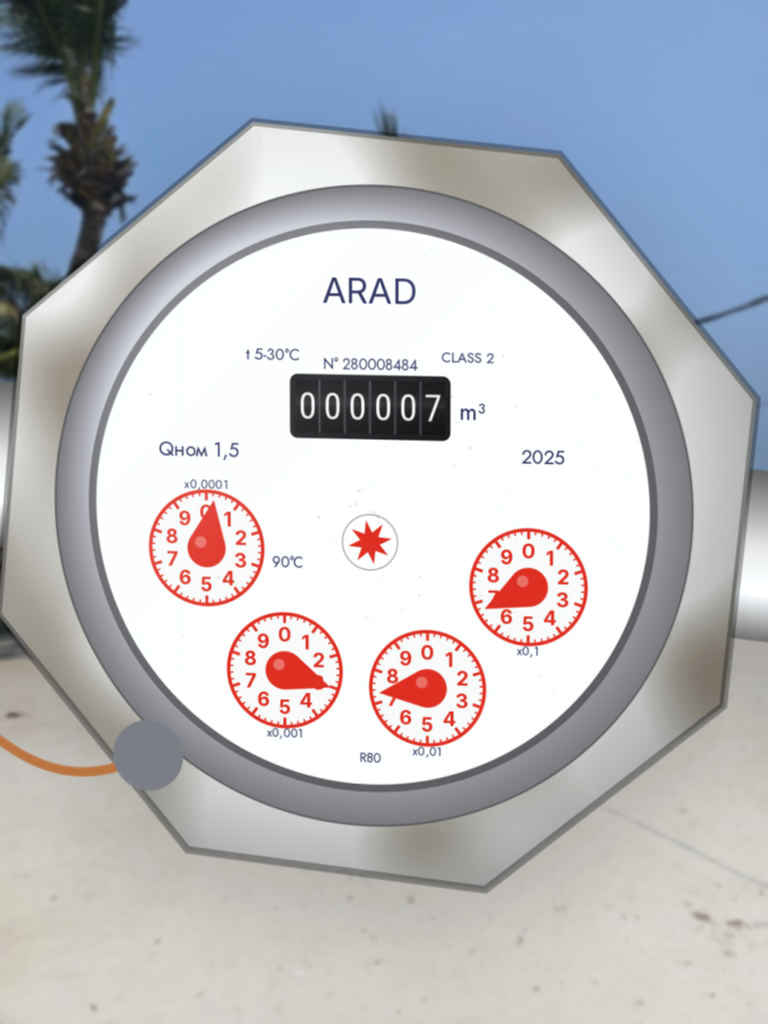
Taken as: 7.6730
